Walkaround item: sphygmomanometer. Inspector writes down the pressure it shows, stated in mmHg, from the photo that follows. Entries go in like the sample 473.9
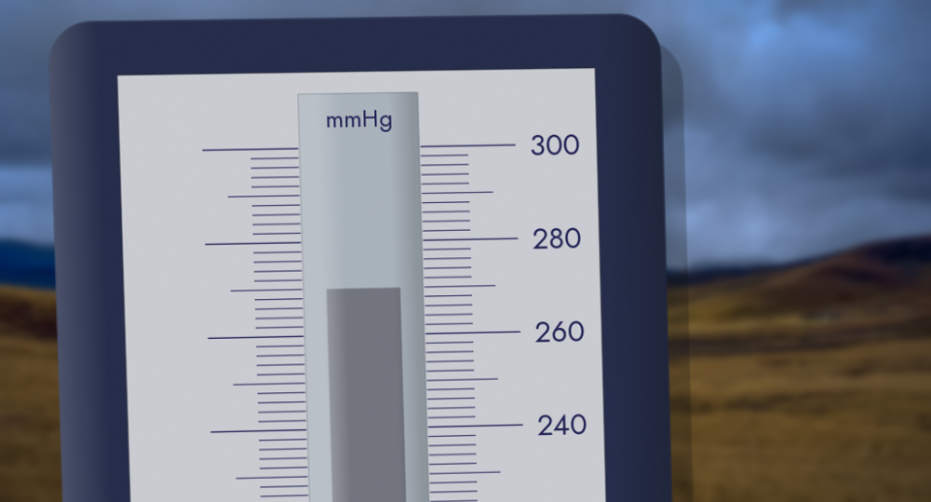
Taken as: 270
